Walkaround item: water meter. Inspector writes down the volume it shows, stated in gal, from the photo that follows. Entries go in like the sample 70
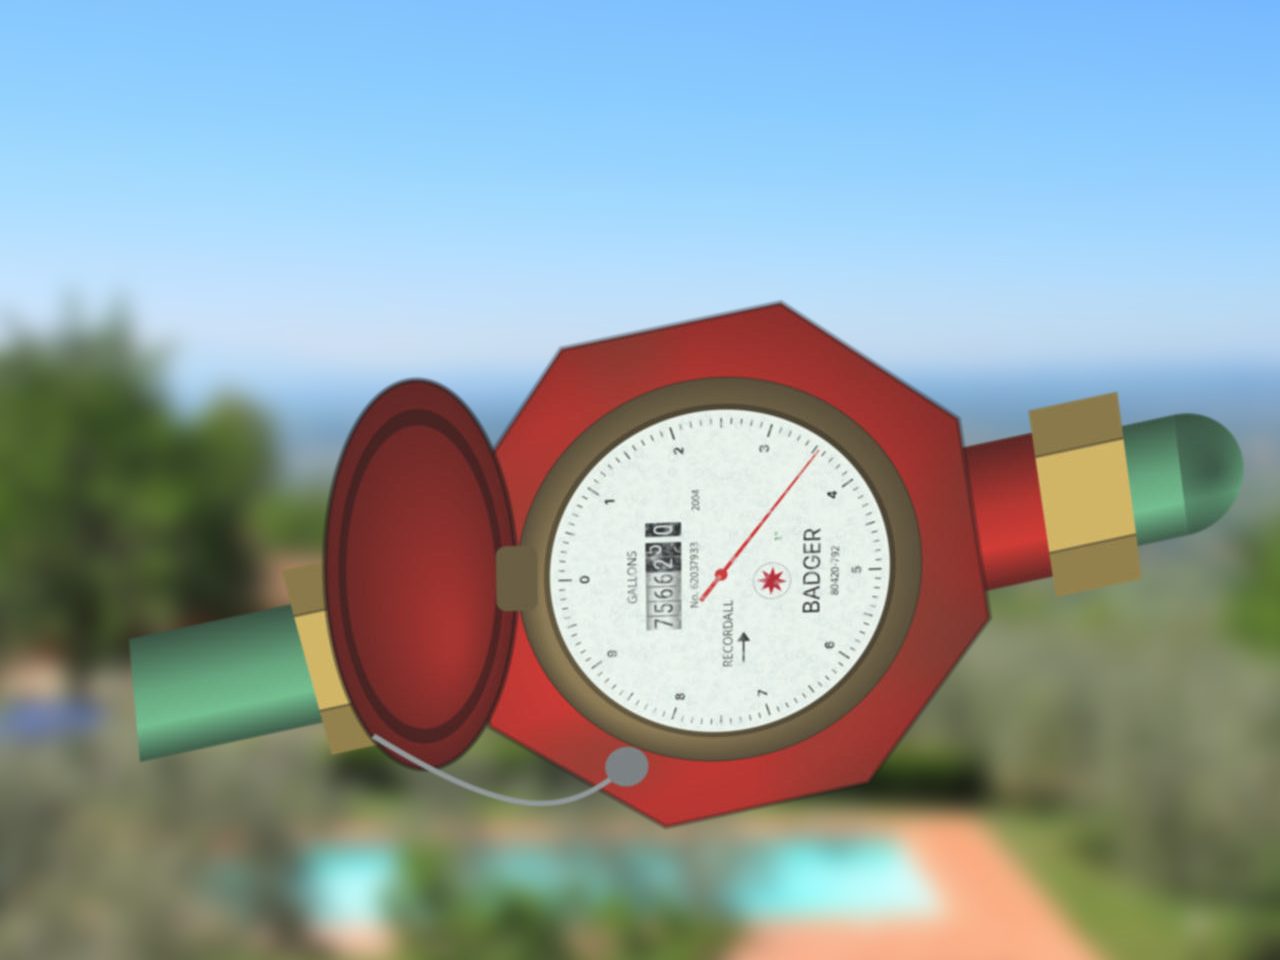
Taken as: 7566253.5
